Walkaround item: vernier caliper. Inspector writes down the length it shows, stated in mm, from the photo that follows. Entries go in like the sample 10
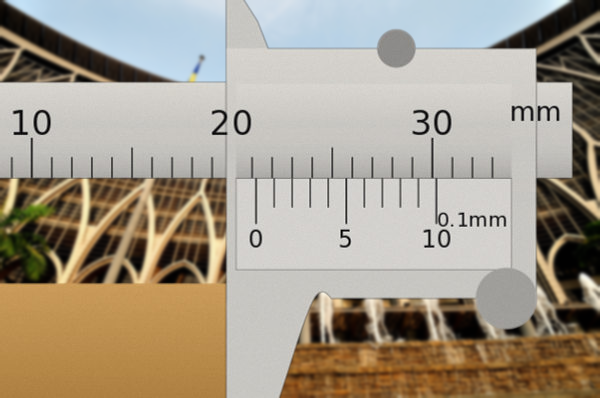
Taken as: 21.2
